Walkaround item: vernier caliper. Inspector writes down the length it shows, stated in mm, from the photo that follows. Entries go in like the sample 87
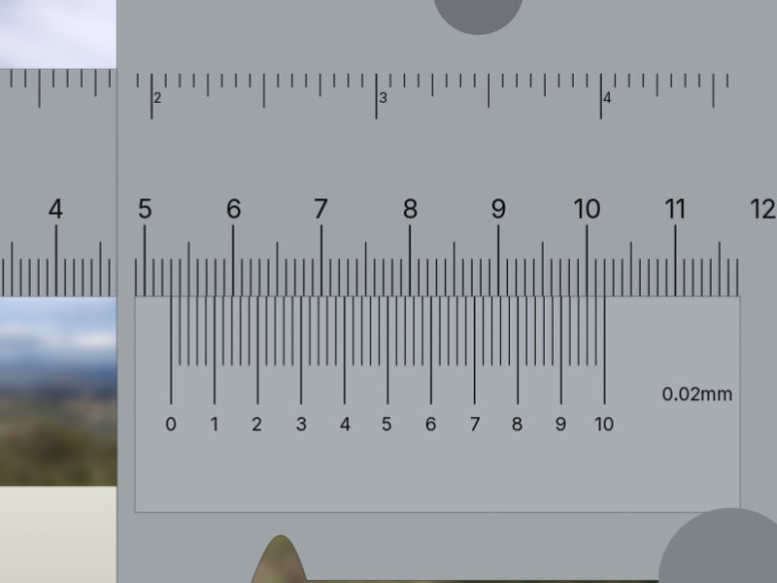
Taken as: 53.0
